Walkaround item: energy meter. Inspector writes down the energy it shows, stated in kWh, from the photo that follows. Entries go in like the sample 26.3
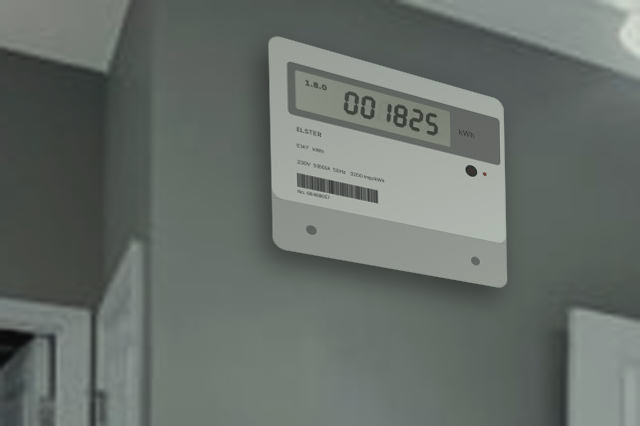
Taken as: 1825
